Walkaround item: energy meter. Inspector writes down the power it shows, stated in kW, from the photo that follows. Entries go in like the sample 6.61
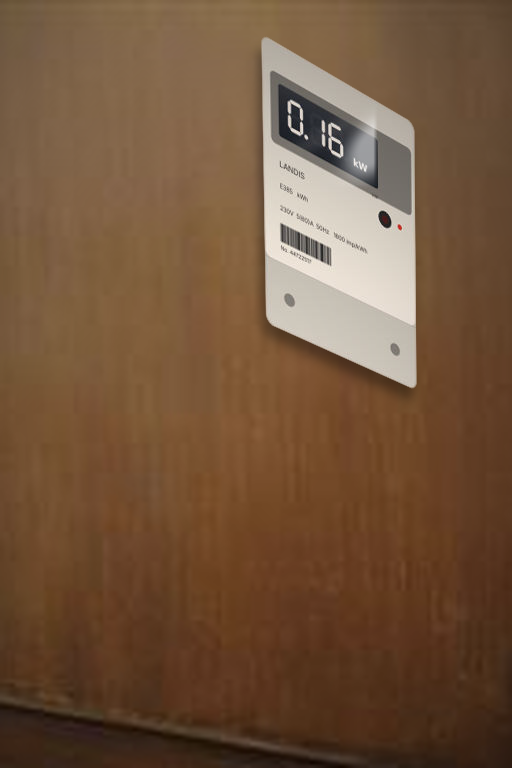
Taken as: 0.16
